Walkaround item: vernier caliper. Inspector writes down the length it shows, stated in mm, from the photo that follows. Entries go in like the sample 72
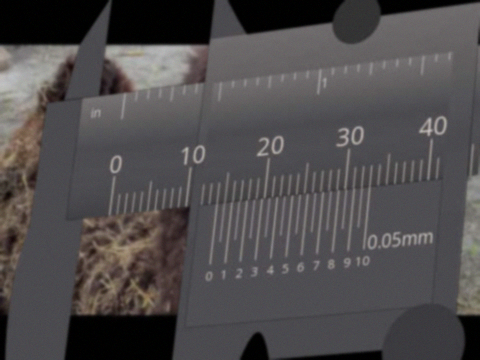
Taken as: 14.0
